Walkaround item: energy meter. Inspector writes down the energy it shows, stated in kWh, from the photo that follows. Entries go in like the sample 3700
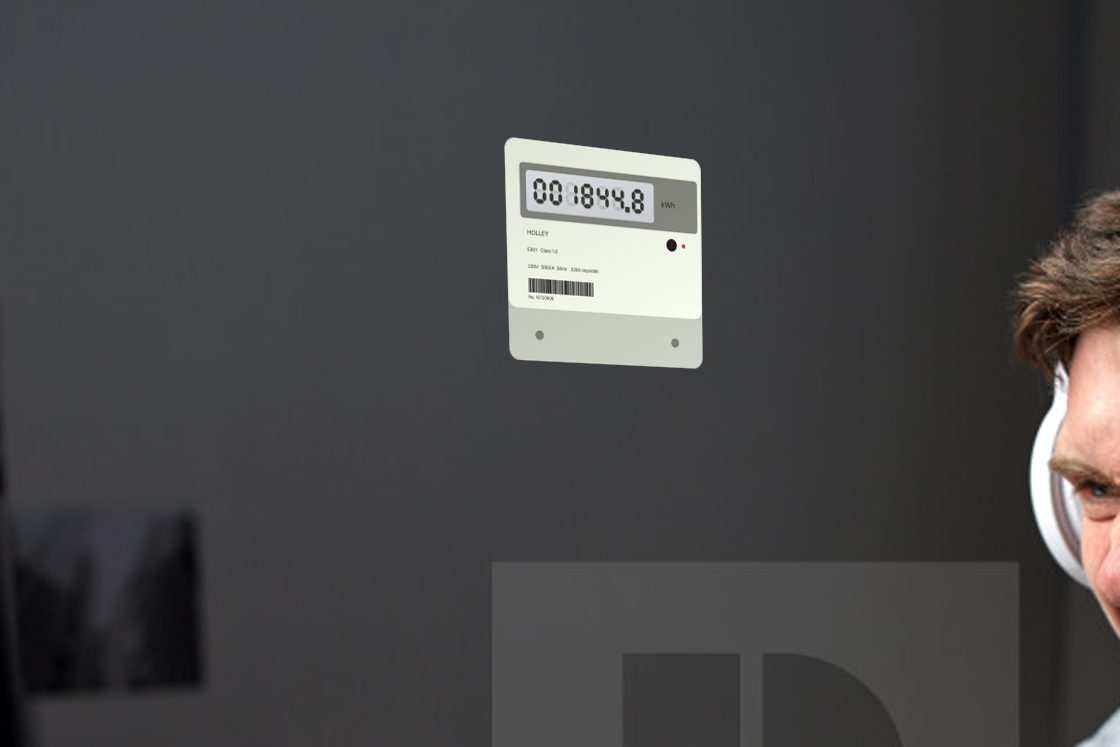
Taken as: 1844.8
